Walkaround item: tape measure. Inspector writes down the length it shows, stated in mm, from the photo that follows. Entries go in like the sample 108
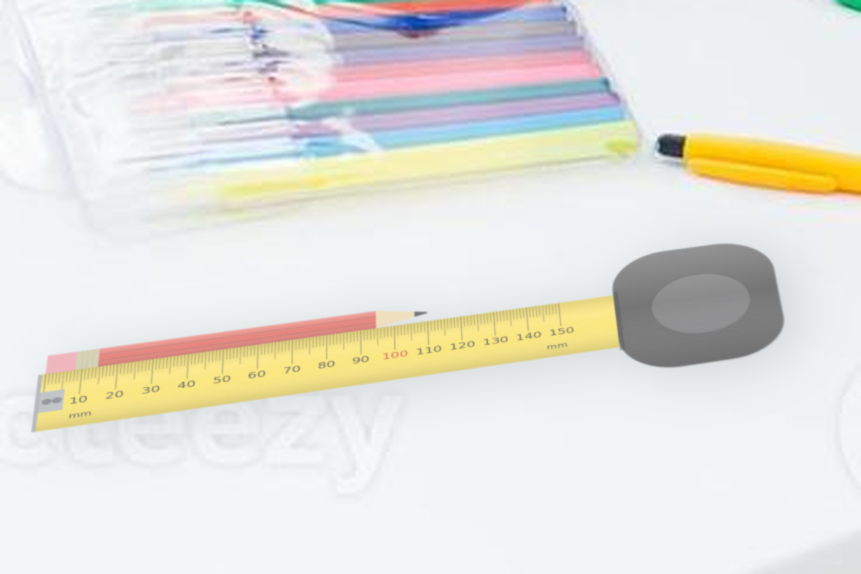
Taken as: 110
